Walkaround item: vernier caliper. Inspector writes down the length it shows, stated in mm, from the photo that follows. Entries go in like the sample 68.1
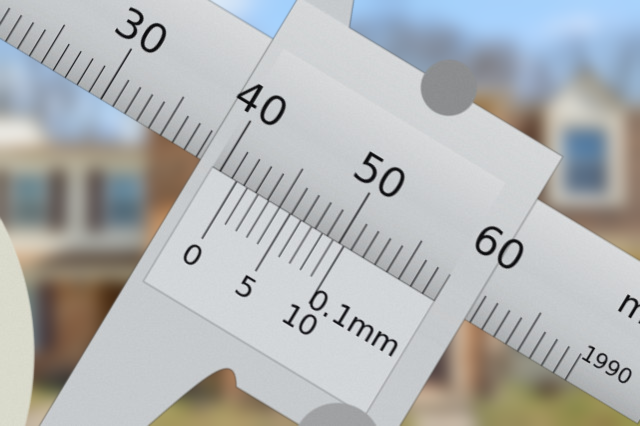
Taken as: 41.4
